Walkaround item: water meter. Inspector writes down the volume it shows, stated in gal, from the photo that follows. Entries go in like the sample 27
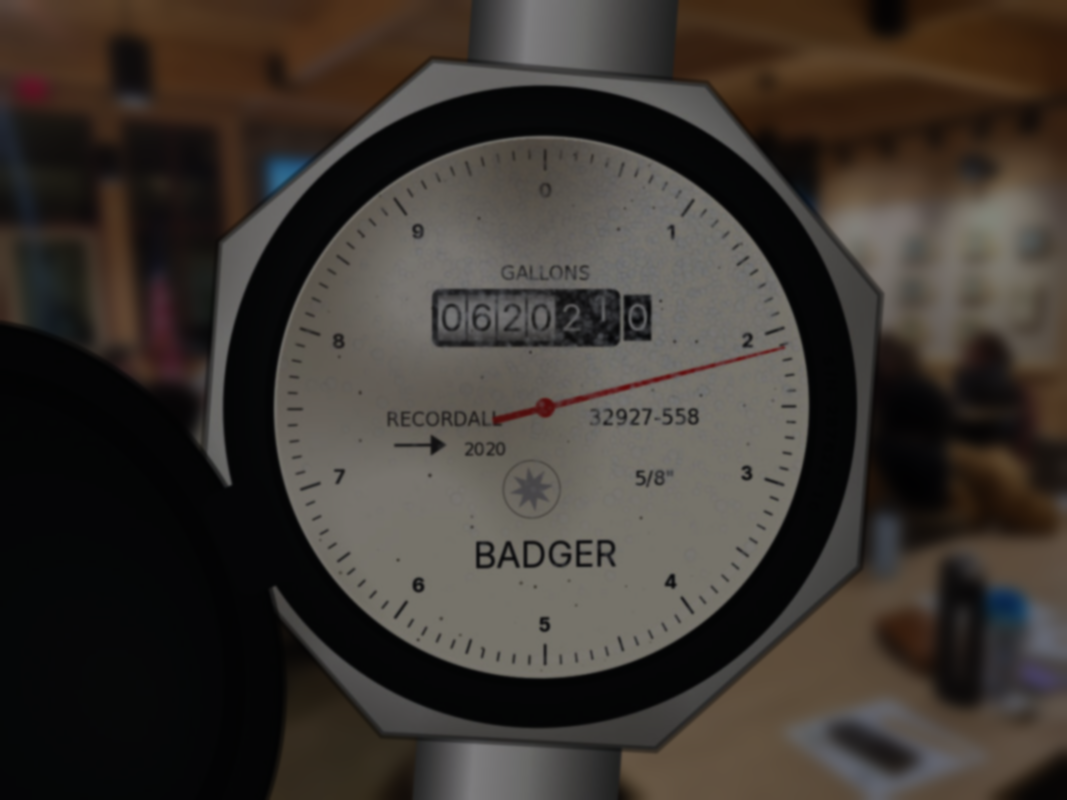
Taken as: 620212.1
